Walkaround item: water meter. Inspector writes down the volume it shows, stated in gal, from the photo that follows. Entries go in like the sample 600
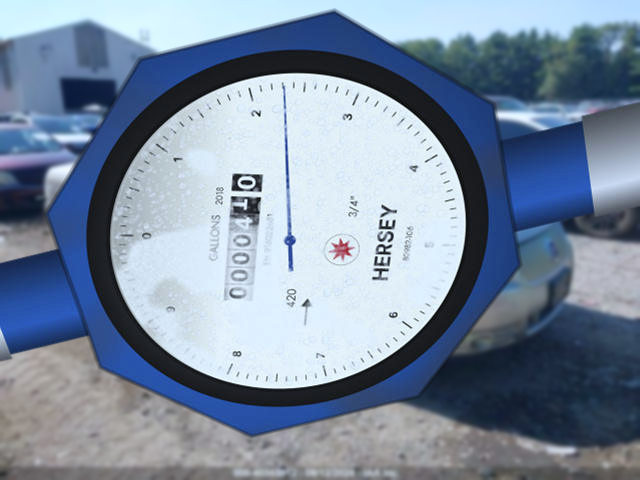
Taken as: 412.3
